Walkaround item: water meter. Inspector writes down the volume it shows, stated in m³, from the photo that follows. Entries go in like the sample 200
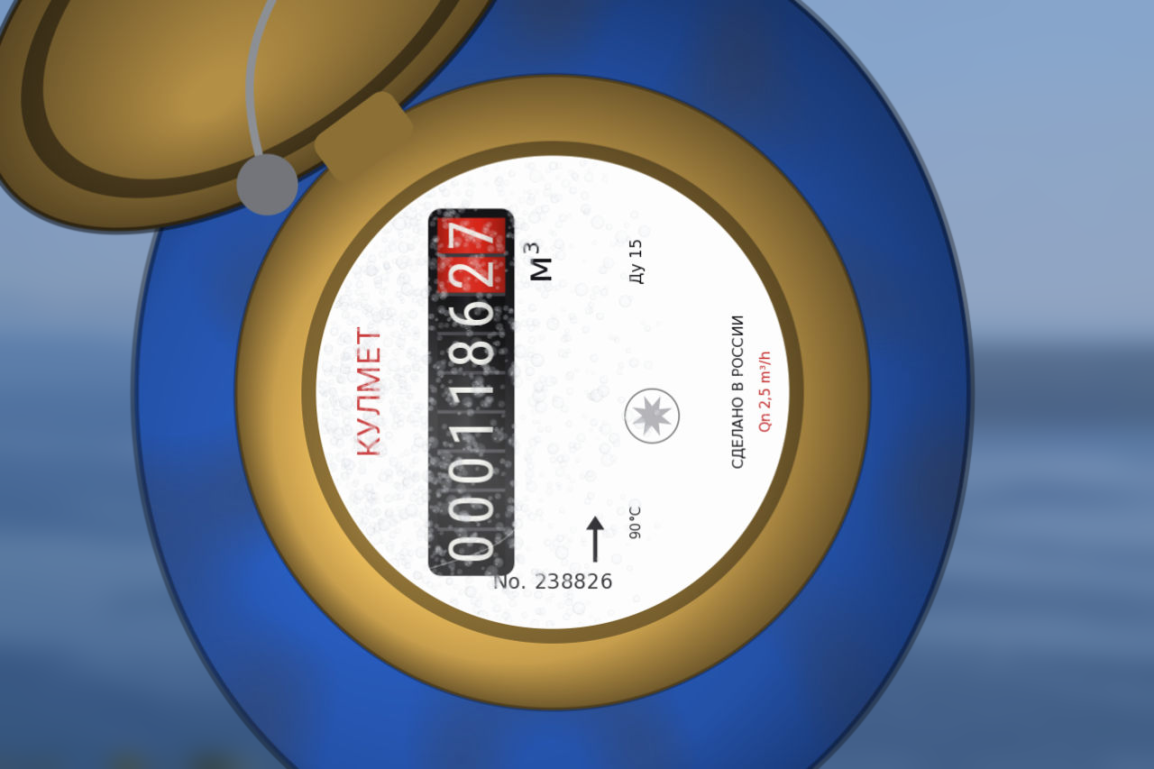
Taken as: 1186.27
